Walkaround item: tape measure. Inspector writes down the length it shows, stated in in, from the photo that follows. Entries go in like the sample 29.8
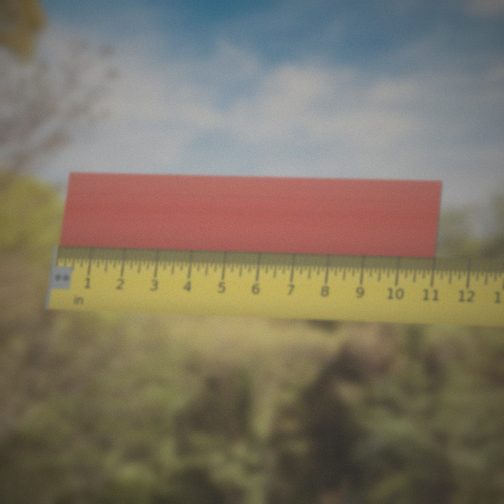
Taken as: 11
